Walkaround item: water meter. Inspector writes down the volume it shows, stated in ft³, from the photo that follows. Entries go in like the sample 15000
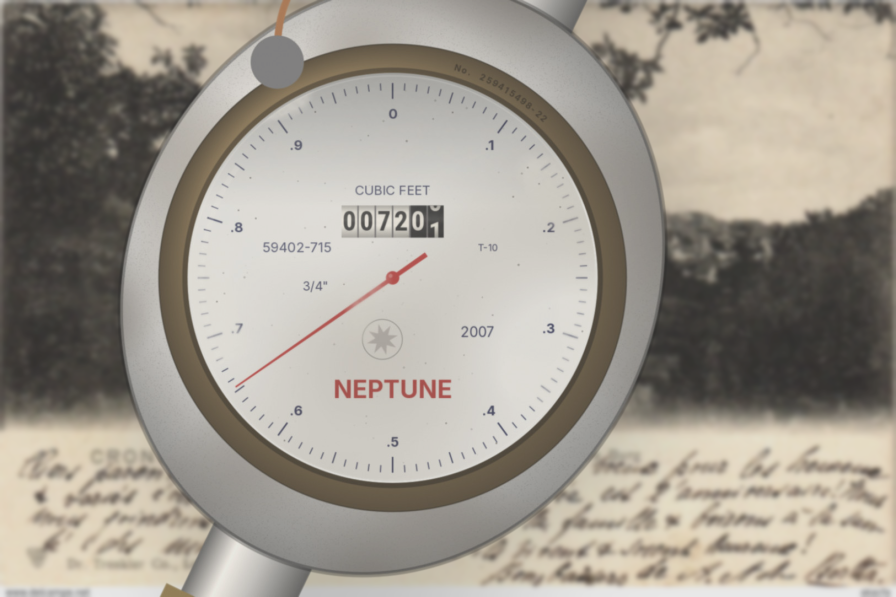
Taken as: 7200.65
